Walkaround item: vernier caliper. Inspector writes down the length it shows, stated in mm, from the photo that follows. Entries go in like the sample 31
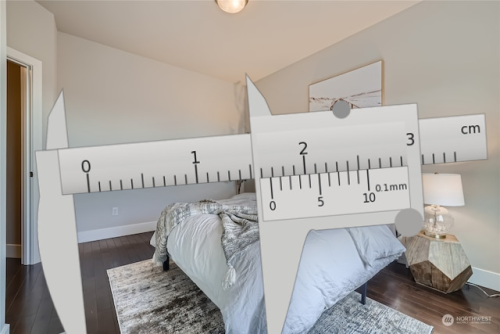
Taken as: 16.8
